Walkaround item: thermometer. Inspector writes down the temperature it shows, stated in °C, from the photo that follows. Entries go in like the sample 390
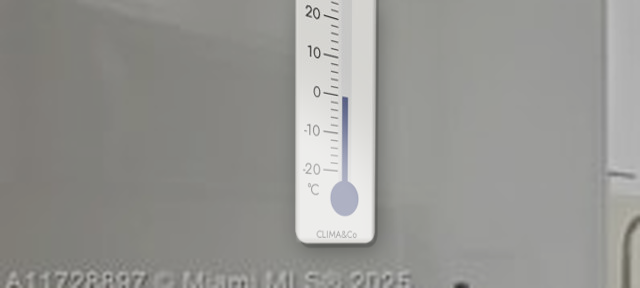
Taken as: 0
